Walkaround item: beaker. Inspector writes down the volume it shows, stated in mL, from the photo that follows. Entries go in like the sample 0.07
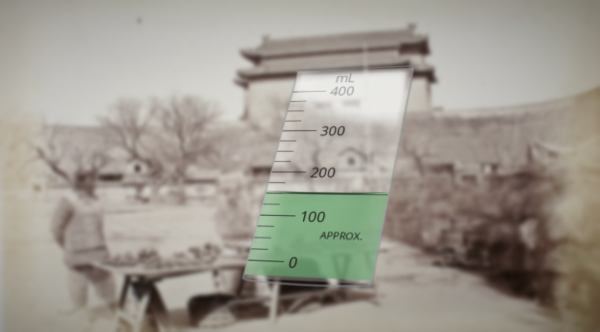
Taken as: 150
